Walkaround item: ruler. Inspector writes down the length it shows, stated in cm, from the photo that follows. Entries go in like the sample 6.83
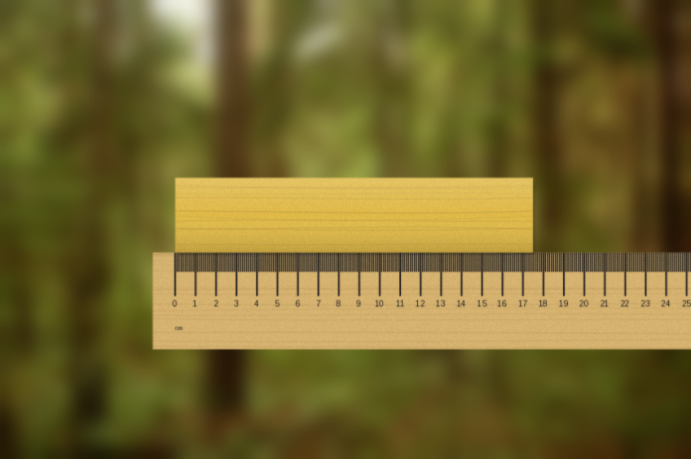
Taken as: 17.5
